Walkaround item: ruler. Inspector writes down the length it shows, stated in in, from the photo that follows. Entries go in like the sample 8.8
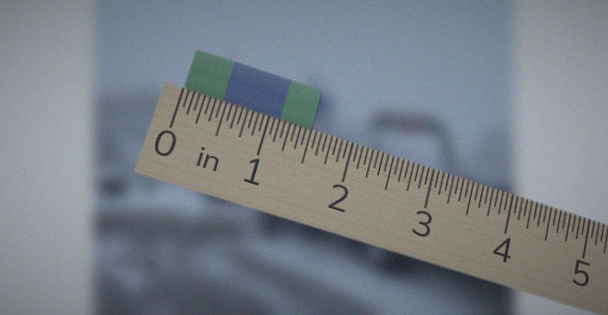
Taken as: 1.5
